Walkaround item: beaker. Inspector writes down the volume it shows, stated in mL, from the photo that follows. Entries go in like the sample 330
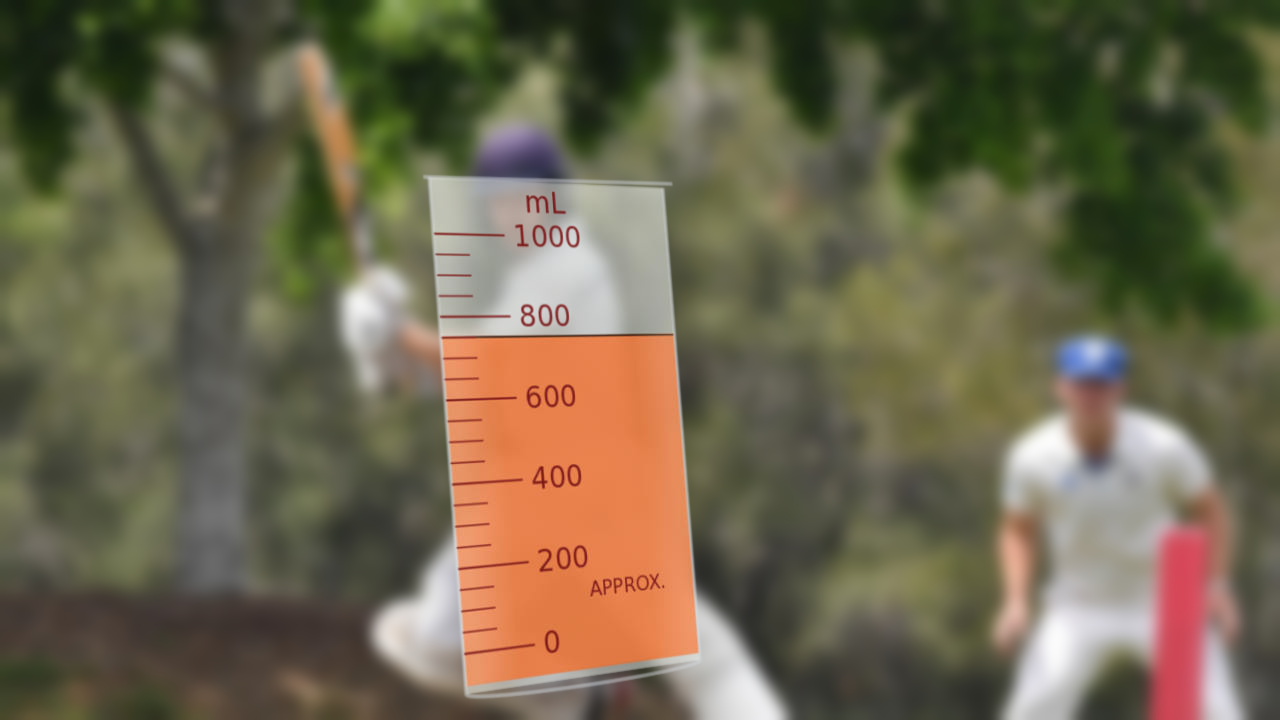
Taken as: 750
